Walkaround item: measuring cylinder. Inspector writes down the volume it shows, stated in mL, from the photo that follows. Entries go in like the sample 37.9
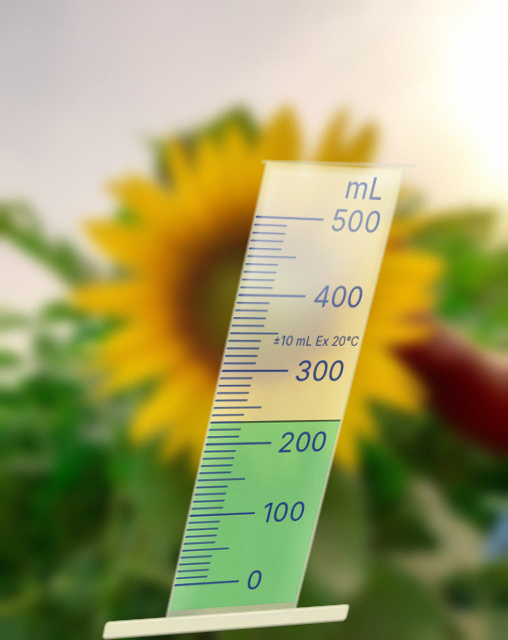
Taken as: 230
